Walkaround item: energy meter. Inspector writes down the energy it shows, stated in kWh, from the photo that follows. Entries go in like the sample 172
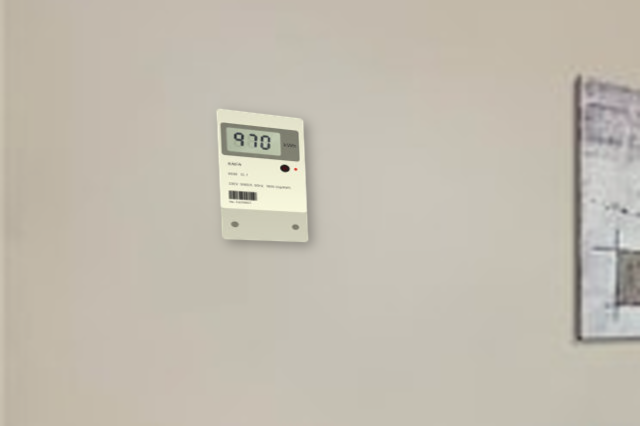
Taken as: 970
